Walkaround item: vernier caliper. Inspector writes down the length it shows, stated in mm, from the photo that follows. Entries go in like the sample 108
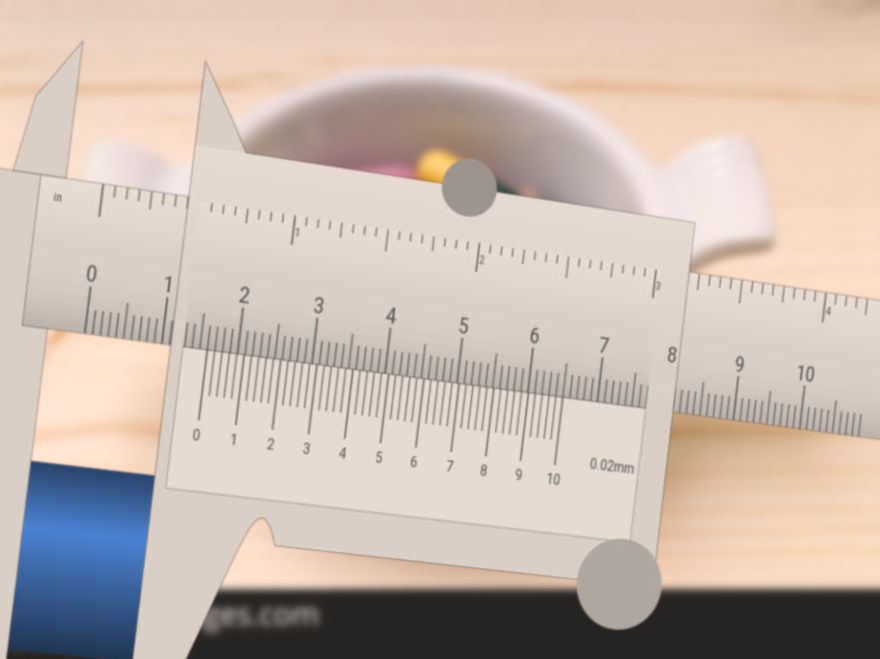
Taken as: 16.0
